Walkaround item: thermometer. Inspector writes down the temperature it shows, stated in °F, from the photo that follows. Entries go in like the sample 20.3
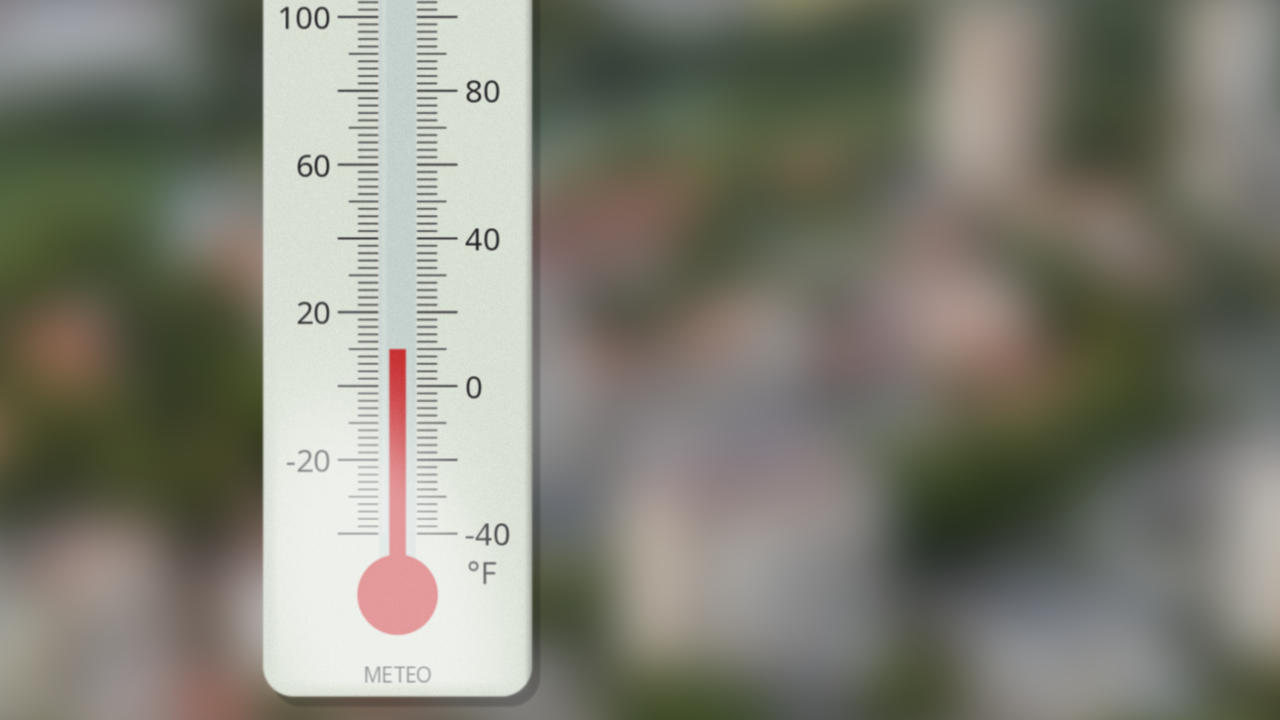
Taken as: 10
